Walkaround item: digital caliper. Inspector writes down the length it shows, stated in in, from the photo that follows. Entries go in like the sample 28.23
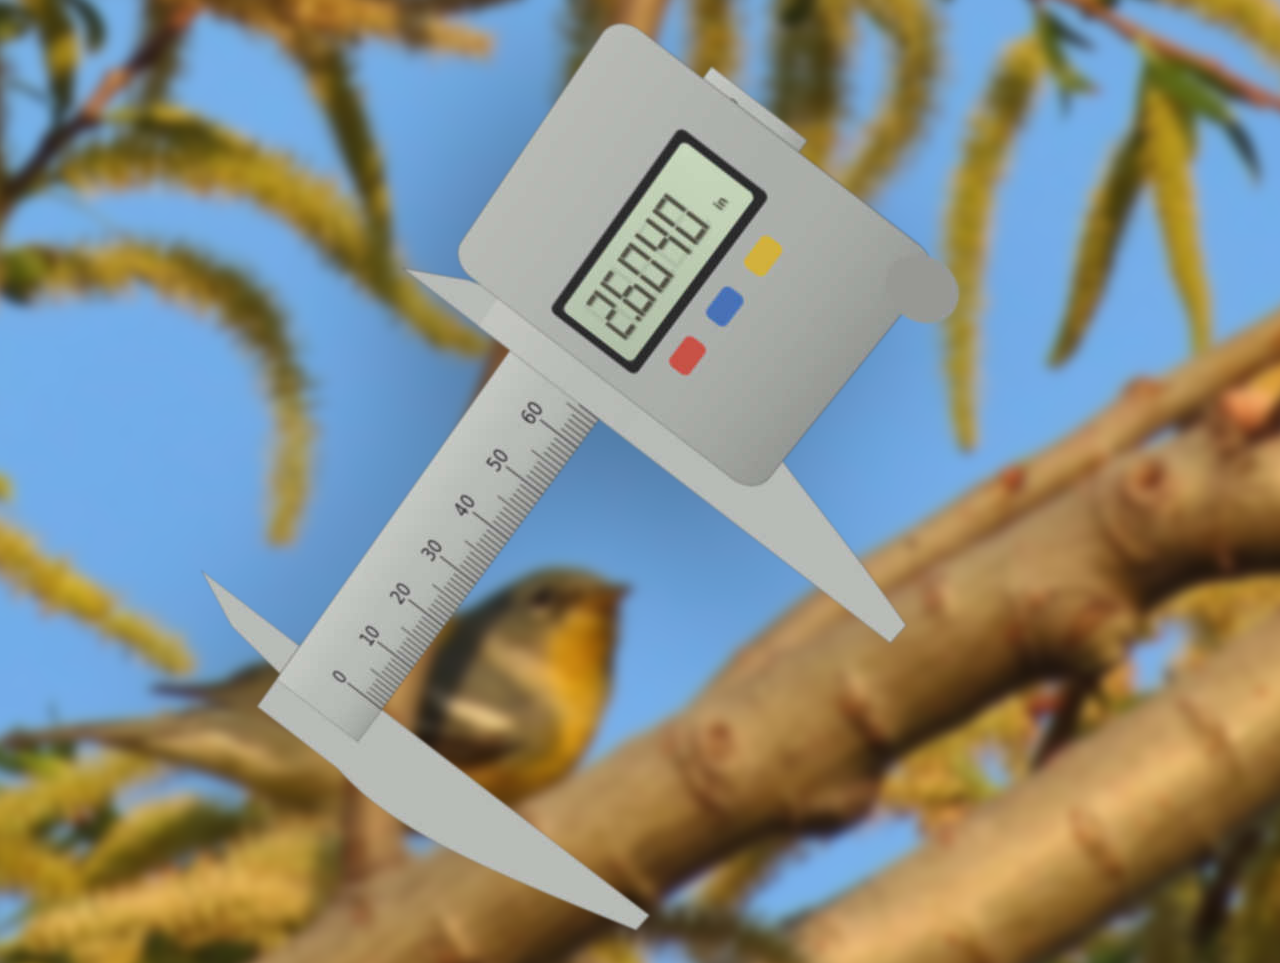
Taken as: 2.6040
